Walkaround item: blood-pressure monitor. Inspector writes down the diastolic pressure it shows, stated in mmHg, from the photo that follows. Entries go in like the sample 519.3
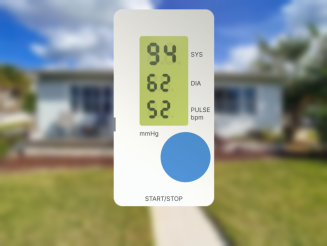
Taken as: 62
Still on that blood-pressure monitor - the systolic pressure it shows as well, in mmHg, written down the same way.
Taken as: 94
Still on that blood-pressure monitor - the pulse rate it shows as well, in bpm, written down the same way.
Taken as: 52
